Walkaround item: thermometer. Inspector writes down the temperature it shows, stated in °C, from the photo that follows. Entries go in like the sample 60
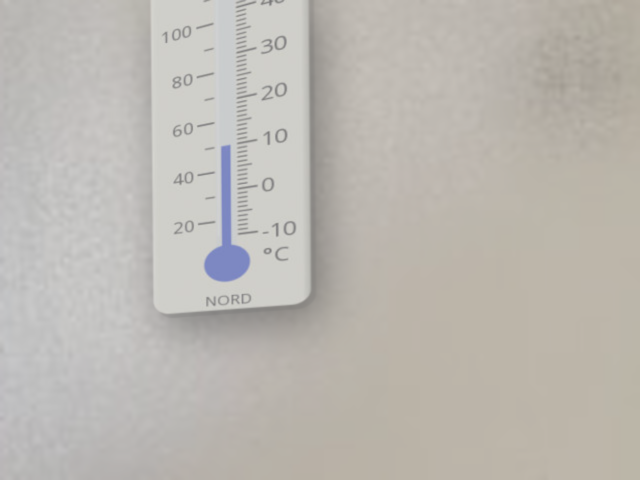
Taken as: 10
